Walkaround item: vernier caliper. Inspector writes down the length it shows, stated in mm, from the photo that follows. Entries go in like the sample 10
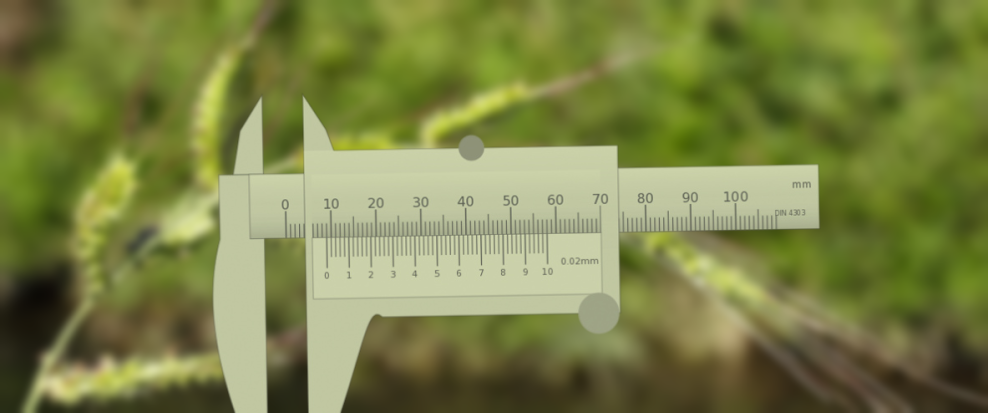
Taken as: 9.0
